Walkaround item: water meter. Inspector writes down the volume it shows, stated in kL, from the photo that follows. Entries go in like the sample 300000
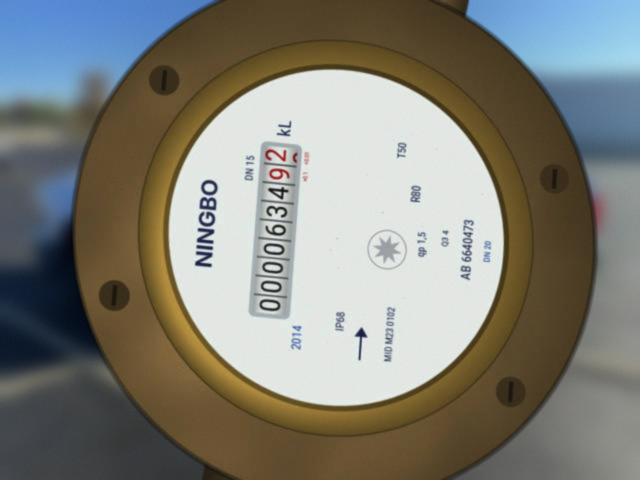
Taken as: 634.92
